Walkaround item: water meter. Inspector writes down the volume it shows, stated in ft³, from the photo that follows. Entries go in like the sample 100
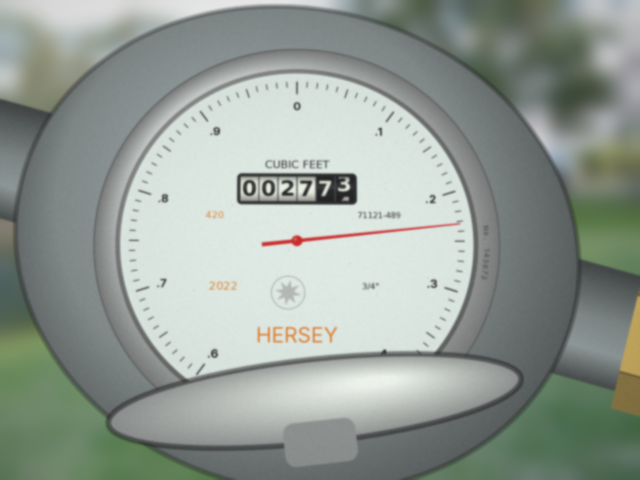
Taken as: 2773.23
